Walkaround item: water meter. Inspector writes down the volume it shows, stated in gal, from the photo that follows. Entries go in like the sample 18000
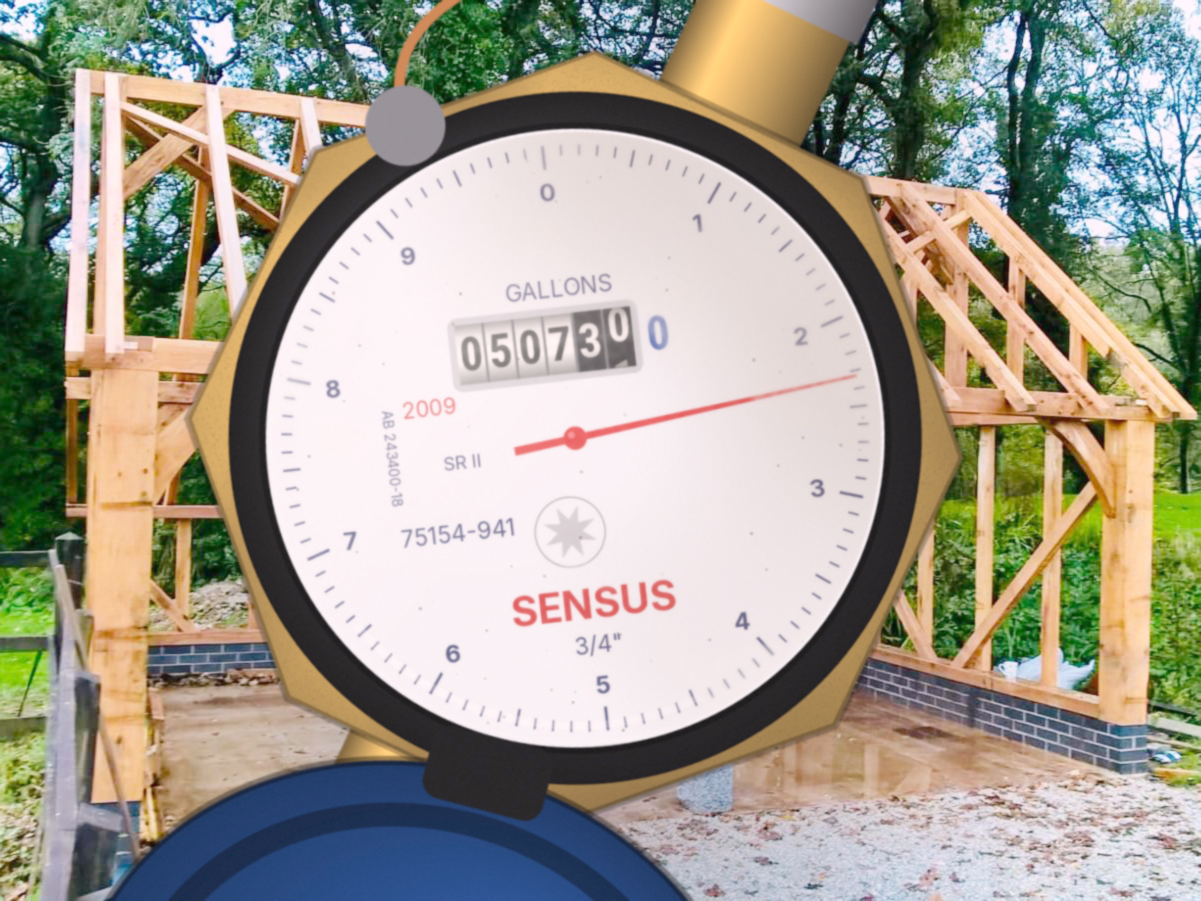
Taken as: 507302.3
